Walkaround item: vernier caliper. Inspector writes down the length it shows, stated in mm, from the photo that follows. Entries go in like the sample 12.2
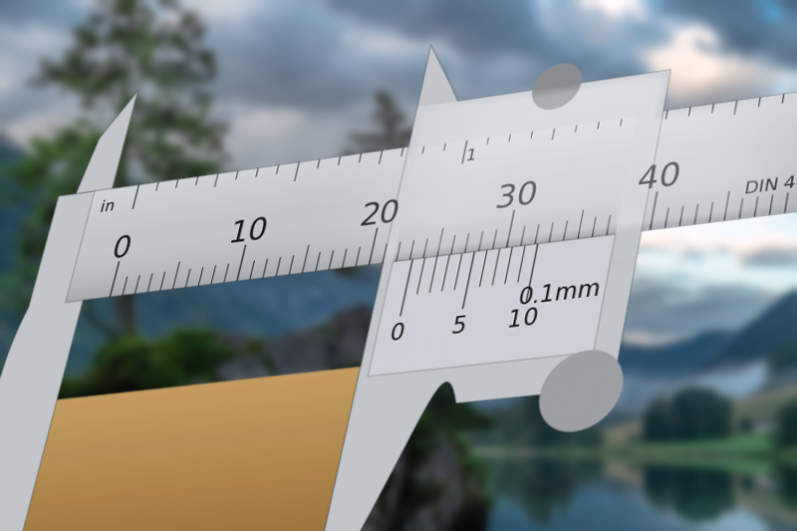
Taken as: 23.2
